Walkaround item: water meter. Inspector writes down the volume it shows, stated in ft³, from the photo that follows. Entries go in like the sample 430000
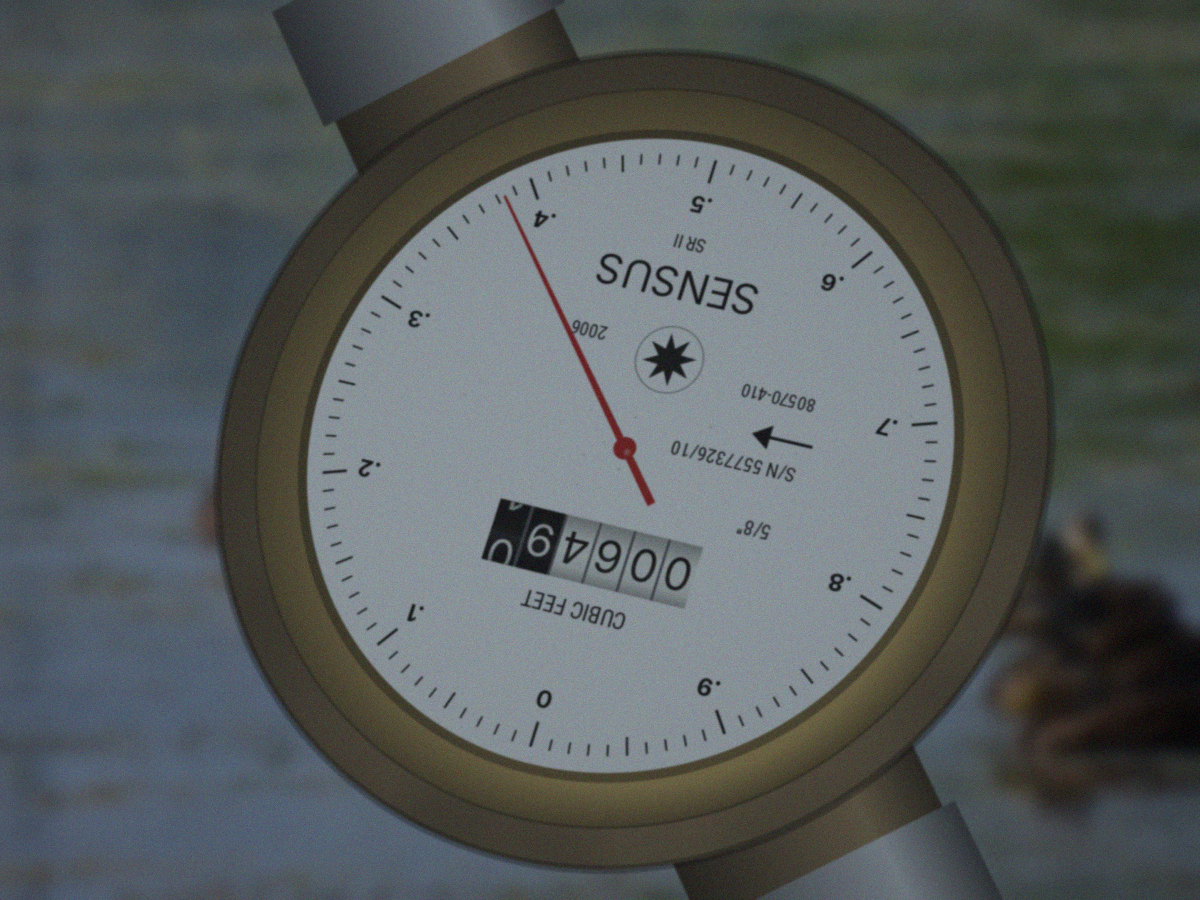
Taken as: 6490.38
